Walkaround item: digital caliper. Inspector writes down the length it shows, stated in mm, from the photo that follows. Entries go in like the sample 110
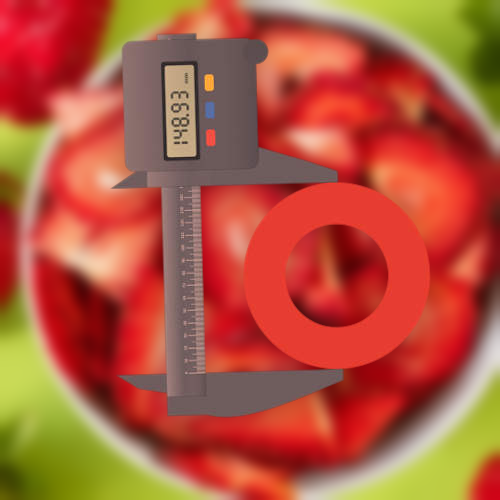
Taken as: 148.93
